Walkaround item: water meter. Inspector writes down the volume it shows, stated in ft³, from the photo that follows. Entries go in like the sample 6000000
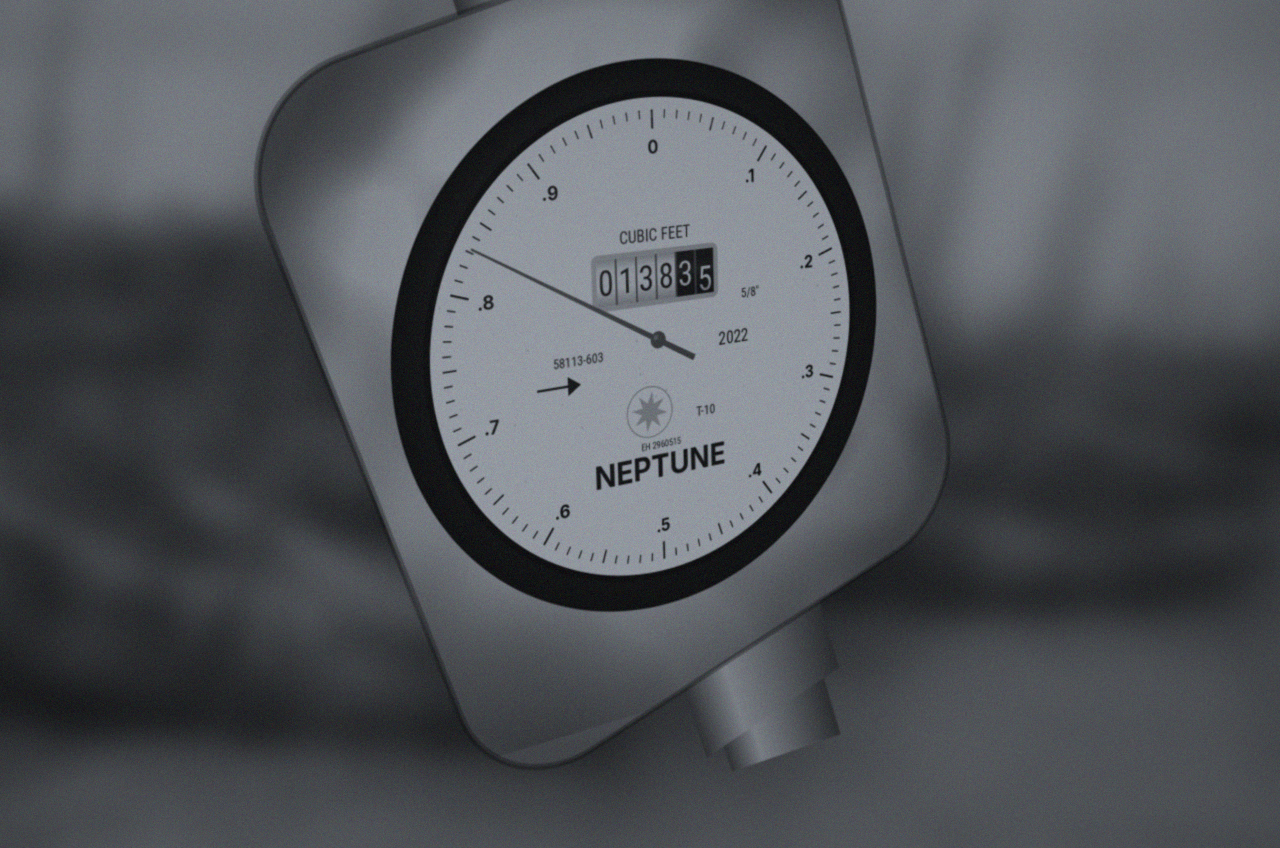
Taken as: 13834.83
